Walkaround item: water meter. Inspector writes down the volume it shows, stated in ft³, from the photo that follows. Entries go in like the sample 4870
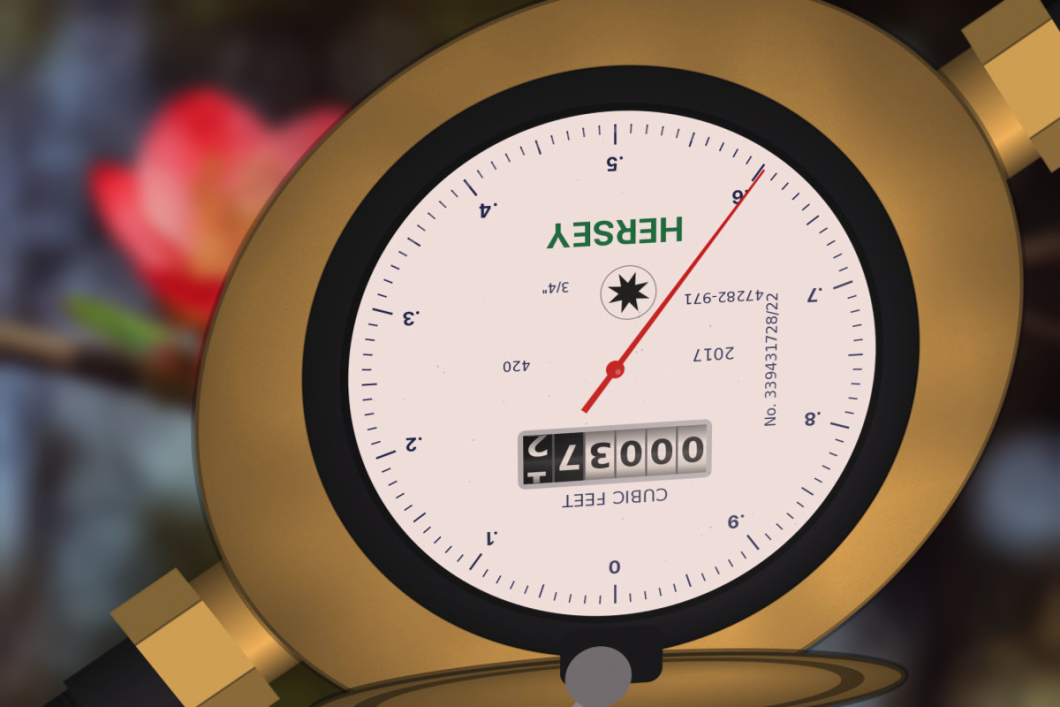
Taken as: 371.60
